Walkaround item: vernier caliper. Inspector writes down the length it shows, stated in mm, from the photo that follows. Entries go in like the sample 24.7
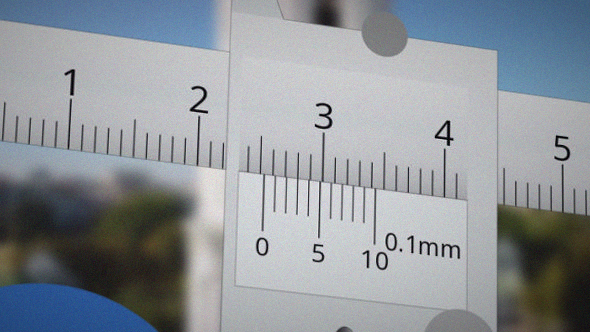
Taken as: 25.3
